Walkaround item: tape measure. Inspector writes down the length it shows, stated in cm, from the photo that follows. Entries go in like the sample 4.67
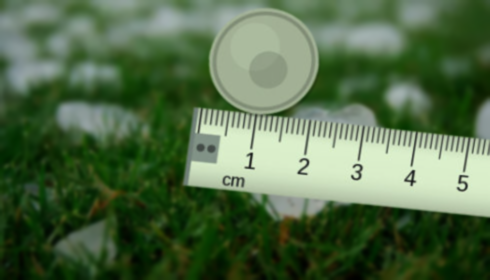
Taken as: 2
